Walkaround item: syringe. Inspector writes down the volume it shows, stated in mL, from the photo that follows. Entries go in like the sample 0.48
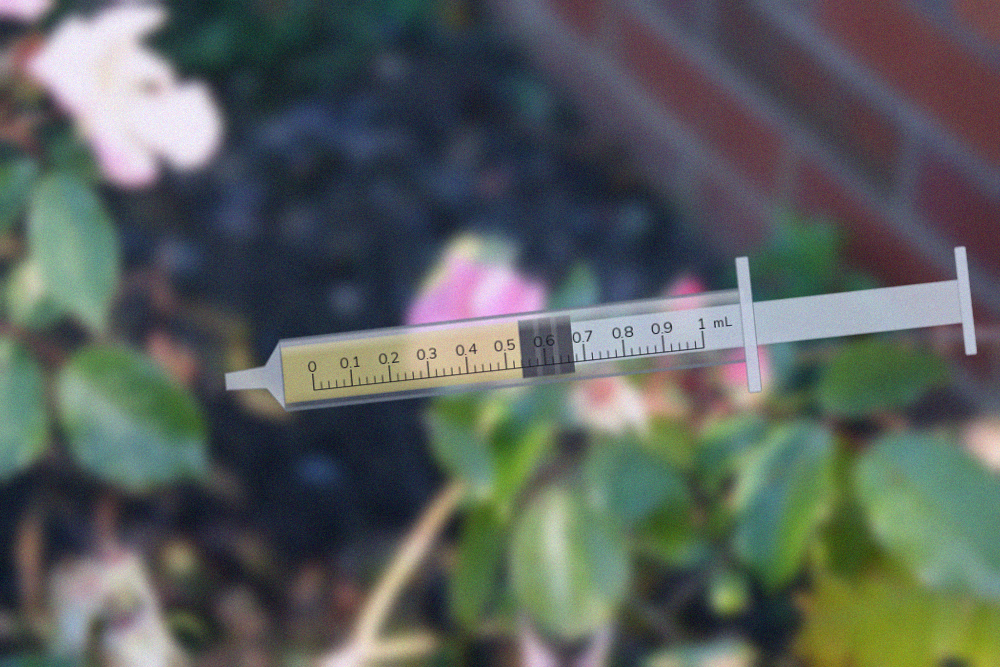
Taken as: 0.54
